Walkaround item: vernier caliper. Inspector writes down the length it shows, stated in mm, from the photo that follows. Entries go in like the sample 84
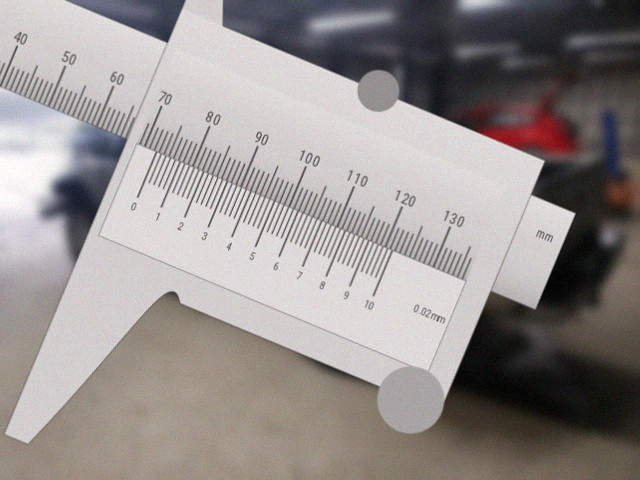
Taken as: 72.5
